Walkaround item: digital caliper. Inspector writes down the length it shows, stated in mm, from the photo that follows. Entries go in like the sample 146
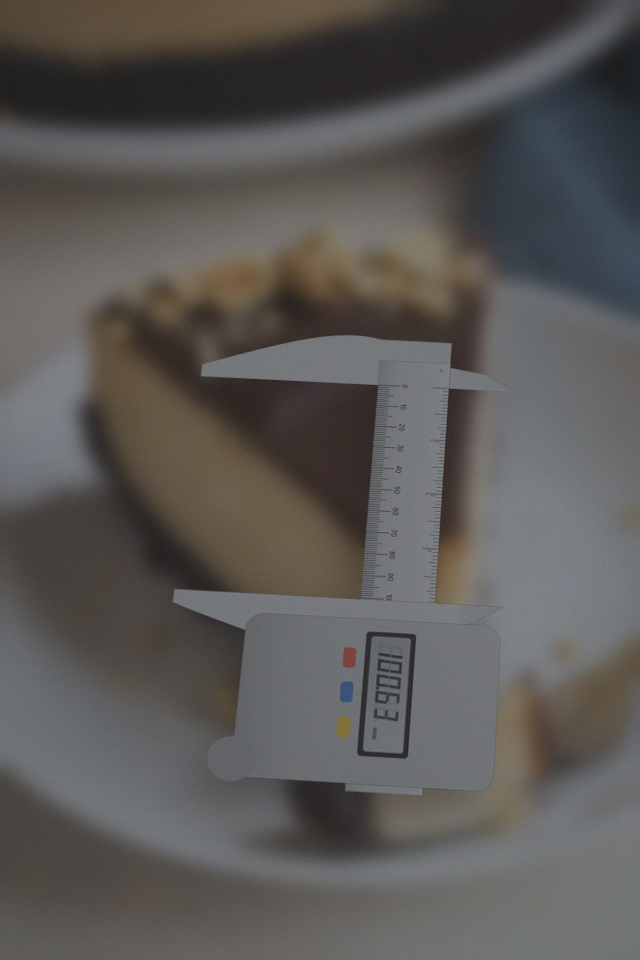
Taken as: 100.63
